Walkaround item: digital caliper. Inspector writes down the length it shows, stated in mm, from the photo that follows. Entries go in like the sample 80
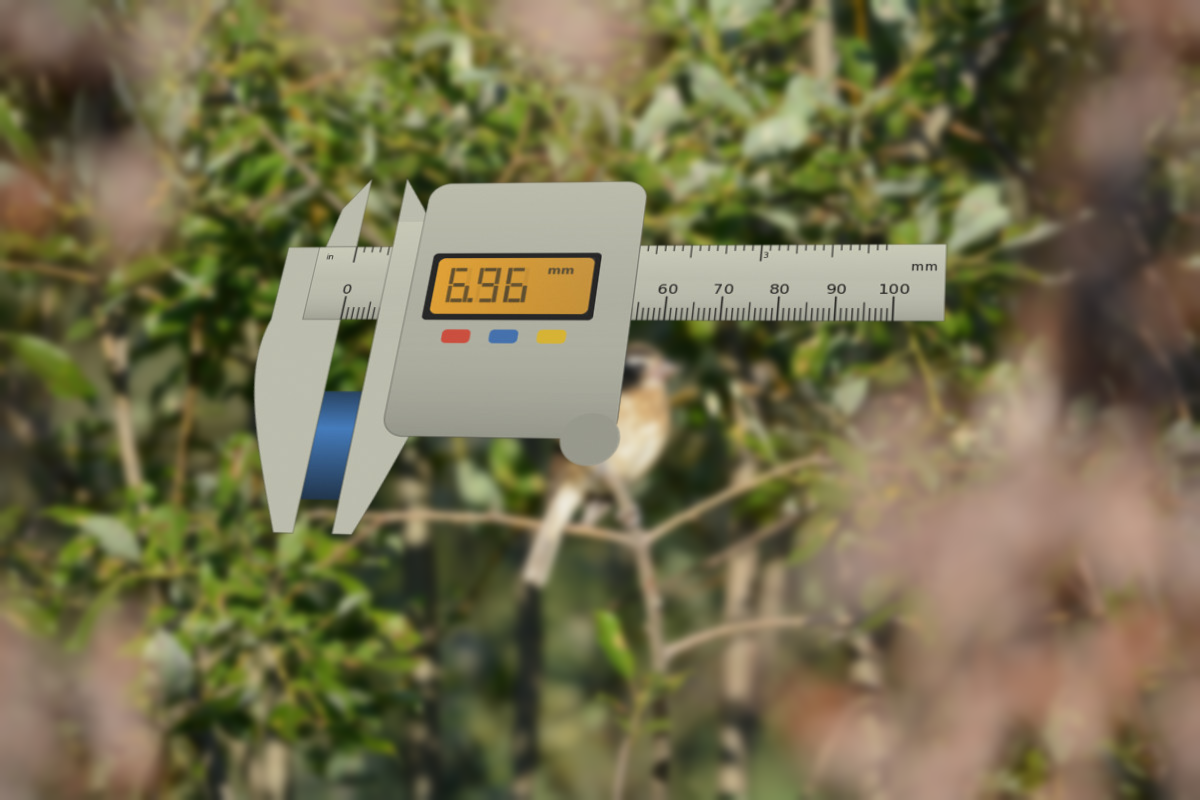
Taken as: 6.96
